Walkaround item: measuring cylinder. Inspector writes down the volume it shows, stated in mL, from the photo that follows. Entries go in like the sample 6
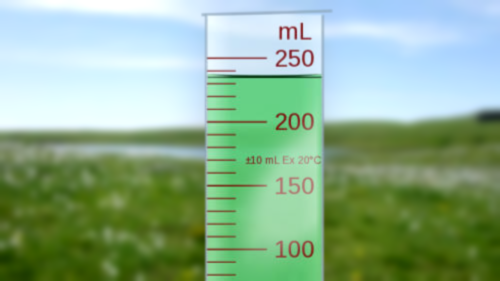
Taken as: 235
